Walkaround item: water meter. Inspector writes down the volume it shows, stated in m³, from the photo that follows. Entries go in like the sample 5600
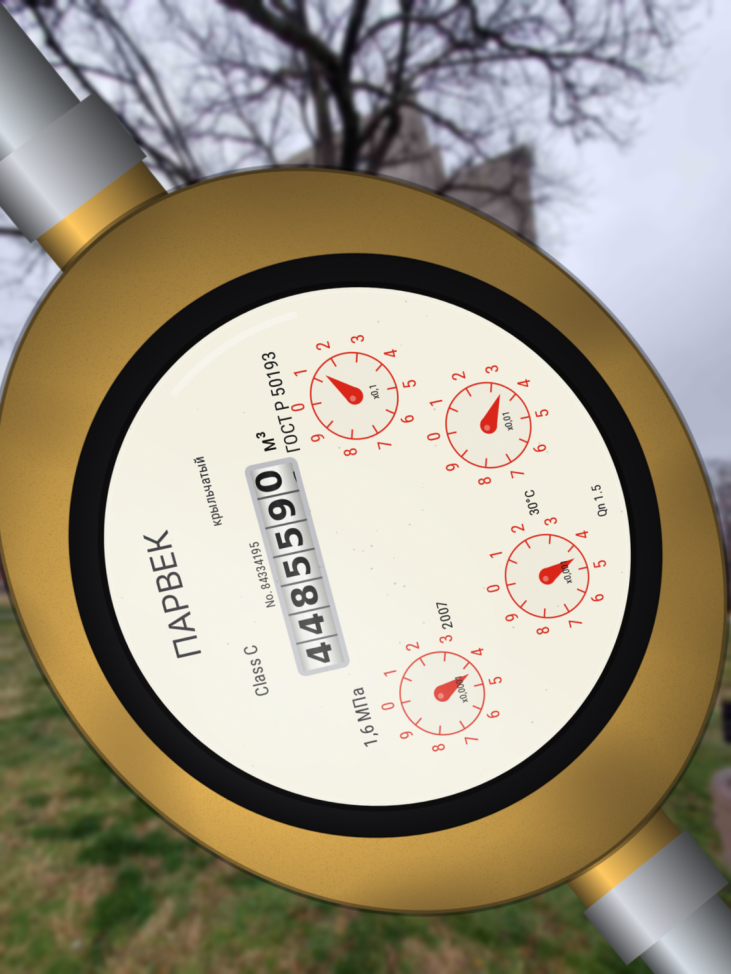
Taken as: 4485590.1344
